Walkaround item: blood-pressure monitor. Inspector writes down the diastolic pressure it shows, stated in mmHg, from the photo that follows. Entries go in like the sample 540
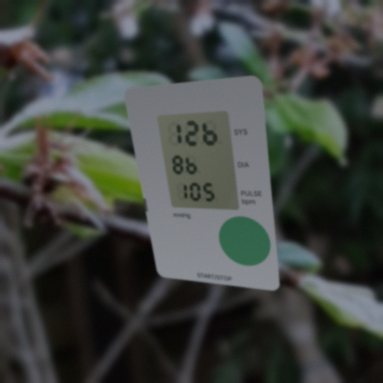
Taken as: 86
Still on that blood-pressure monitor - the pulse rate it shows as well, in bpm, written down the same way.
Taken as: 105
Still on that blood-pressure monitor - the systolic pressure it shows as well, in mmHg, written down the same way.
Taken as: 126
